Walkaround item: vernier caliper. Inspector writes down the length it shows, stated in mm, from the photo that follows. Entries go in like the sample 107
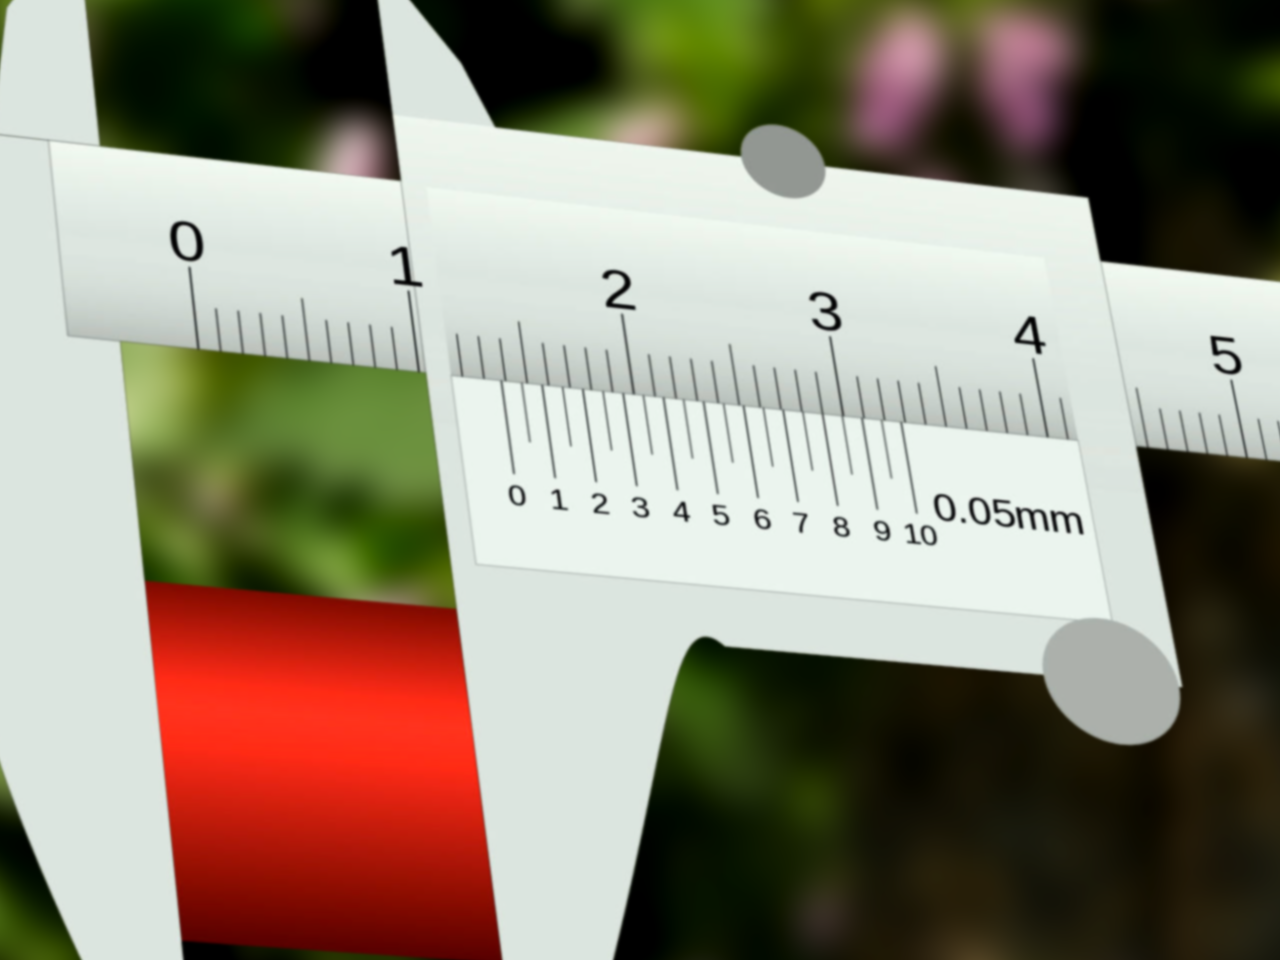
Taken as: 13.8
